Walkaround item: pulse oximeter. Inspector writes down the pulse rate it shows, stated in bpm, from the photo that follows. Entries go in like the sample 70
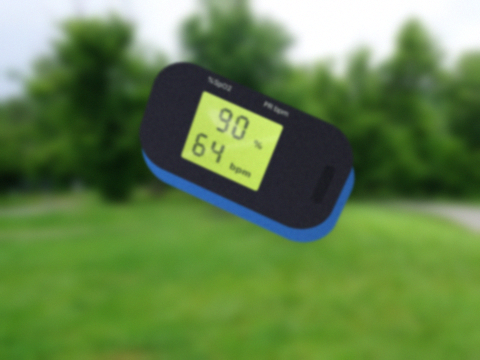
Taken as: 64
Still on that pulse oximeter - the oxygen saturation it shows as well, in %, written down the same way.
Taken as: 90
